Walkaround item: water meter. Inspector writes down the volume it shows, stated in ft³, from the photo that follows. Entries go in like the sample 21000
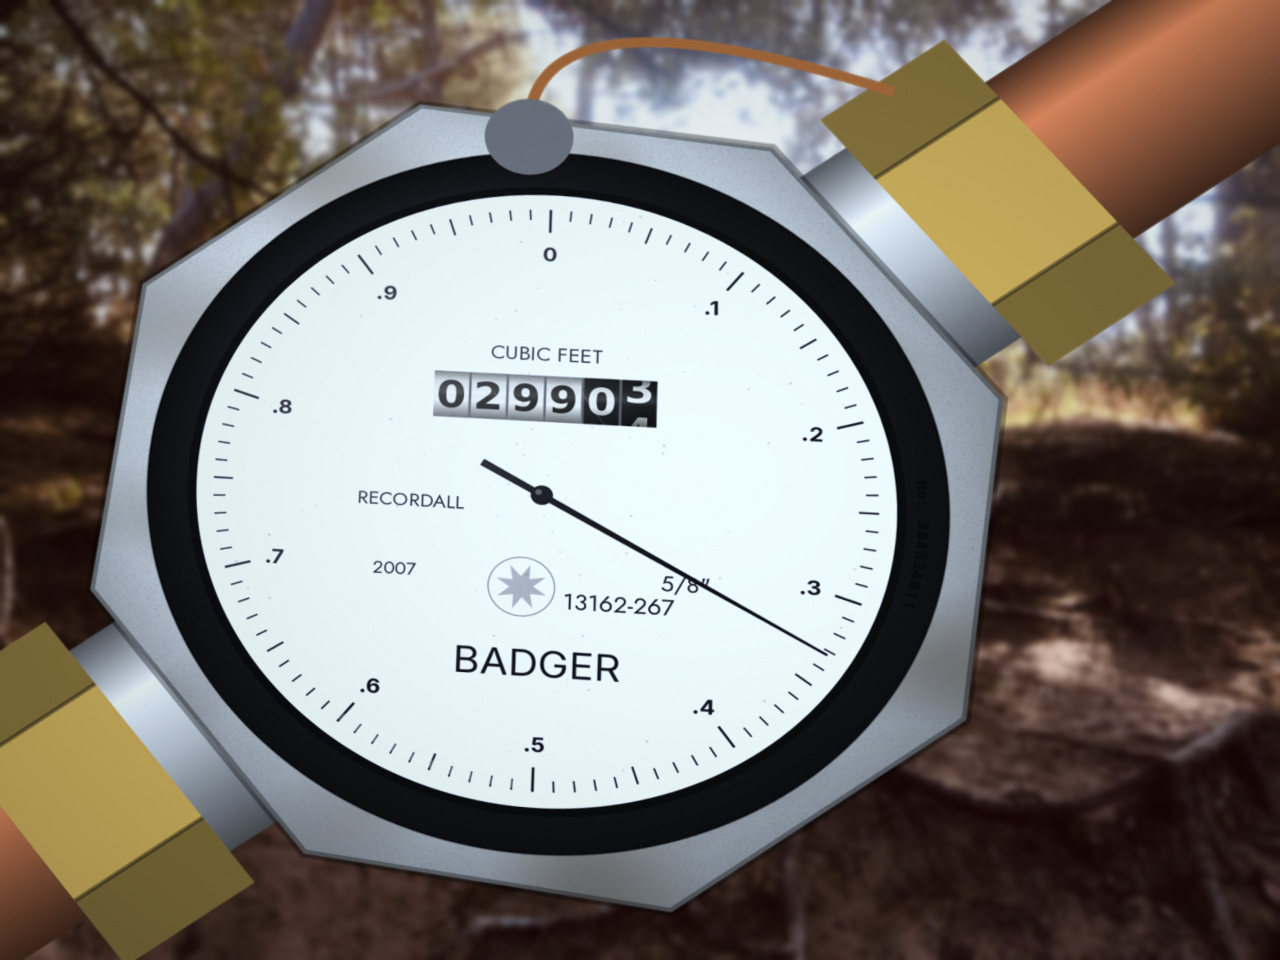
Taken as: 29903.33
